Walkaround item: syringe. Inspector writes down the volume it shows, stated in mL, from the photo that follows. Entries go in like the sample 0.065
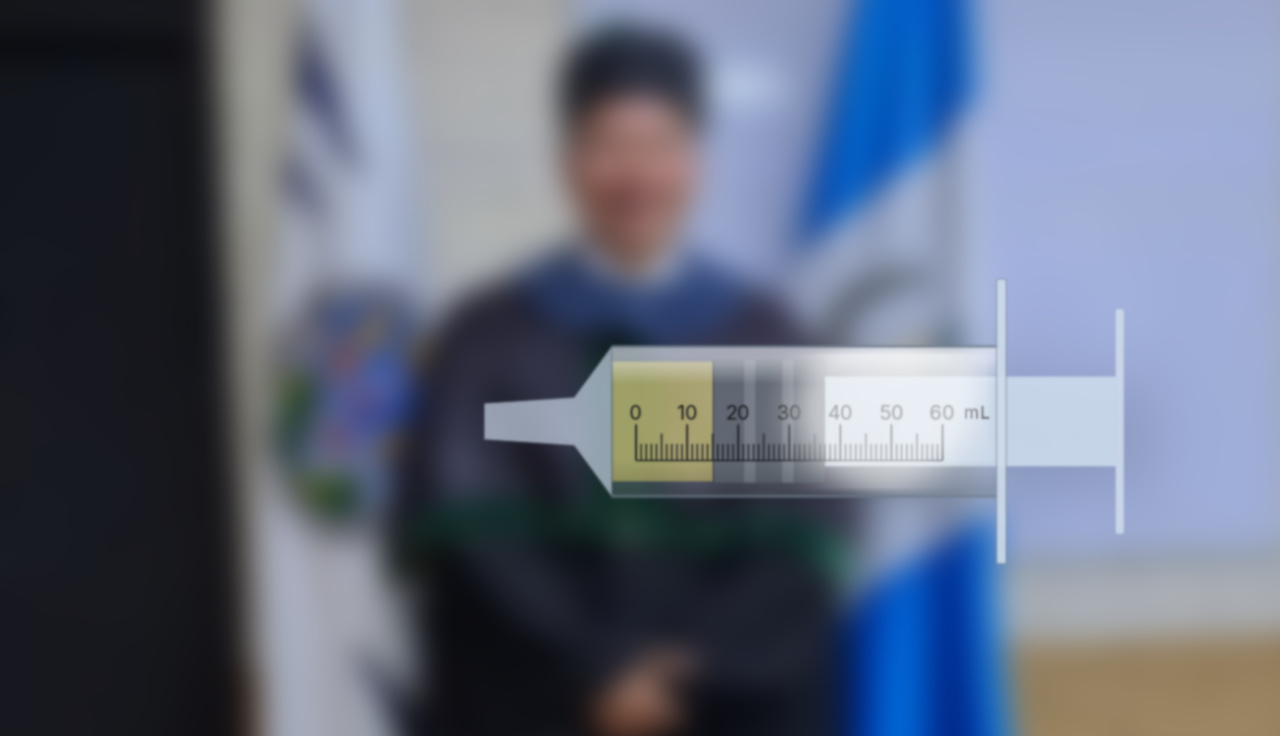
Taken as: 15
